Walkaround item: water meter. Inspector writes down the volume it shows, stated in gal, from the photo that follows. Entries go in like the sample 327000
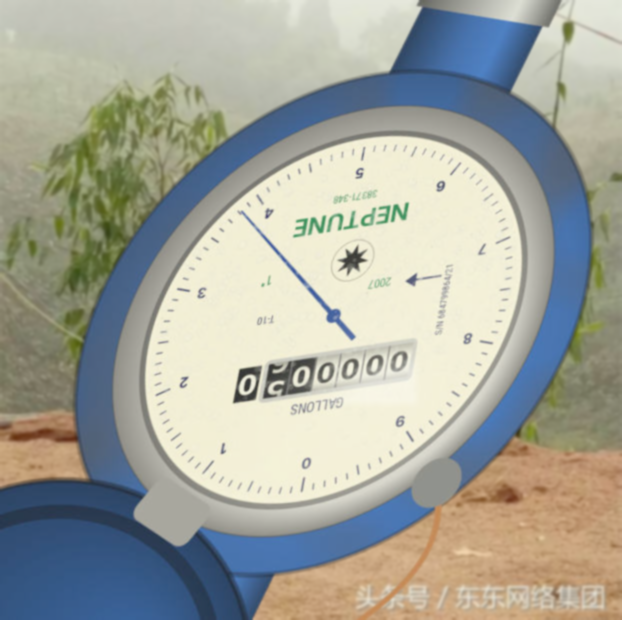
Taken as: 53.8
